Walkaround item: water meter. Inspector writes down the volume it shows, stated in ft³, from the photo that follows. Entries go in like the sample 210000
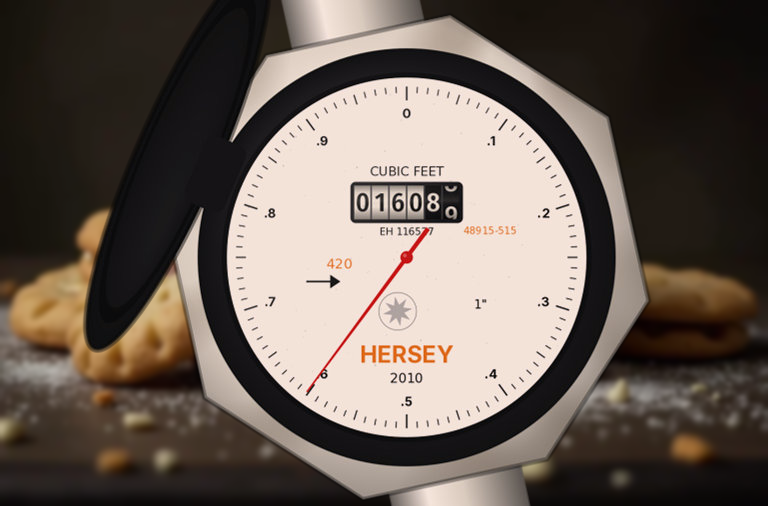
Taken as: 16088.60
